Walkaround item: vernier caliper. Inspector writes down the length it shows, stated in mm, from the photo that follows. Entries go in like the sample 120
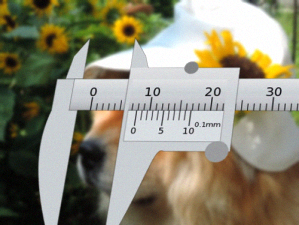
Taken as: 7.8
